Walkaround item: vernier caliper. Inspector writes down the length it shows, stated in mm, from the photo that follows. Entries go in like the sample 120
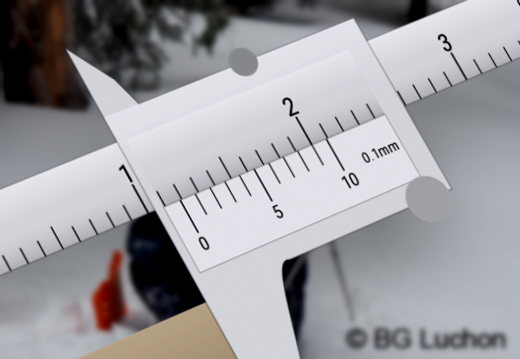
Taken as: 11.9
